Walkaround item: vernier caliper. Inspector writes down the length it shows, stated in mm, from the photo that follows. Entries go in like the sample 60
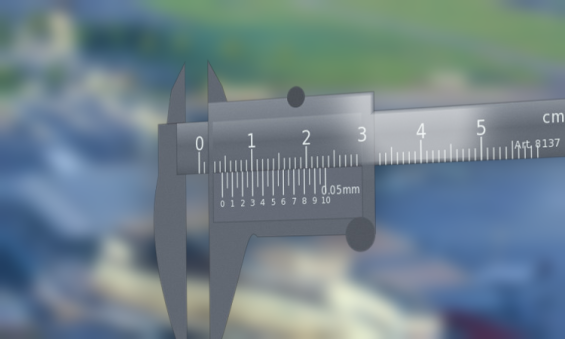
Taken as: 4.4
